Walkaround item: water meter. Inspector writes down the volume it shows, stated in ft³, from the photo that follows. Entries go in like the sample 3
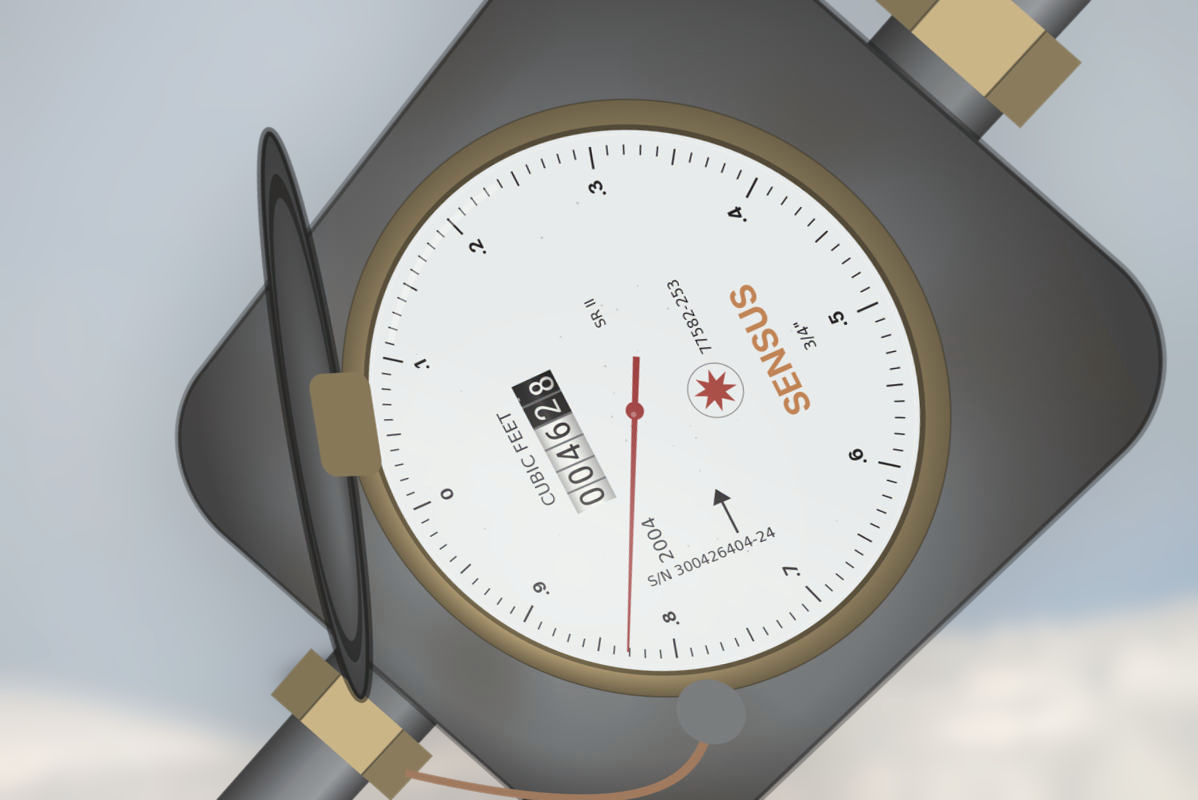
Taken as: 4627.83
